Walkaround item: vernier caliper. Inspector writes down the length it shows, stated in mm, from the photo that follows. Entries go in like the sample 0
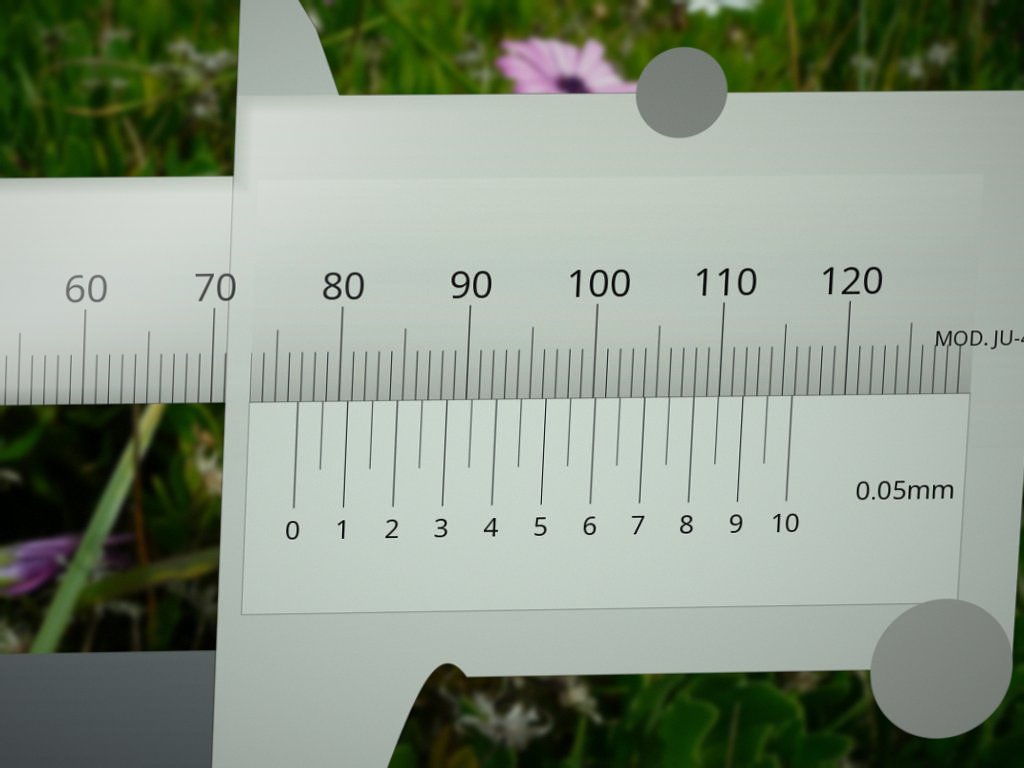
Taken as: 76.8
